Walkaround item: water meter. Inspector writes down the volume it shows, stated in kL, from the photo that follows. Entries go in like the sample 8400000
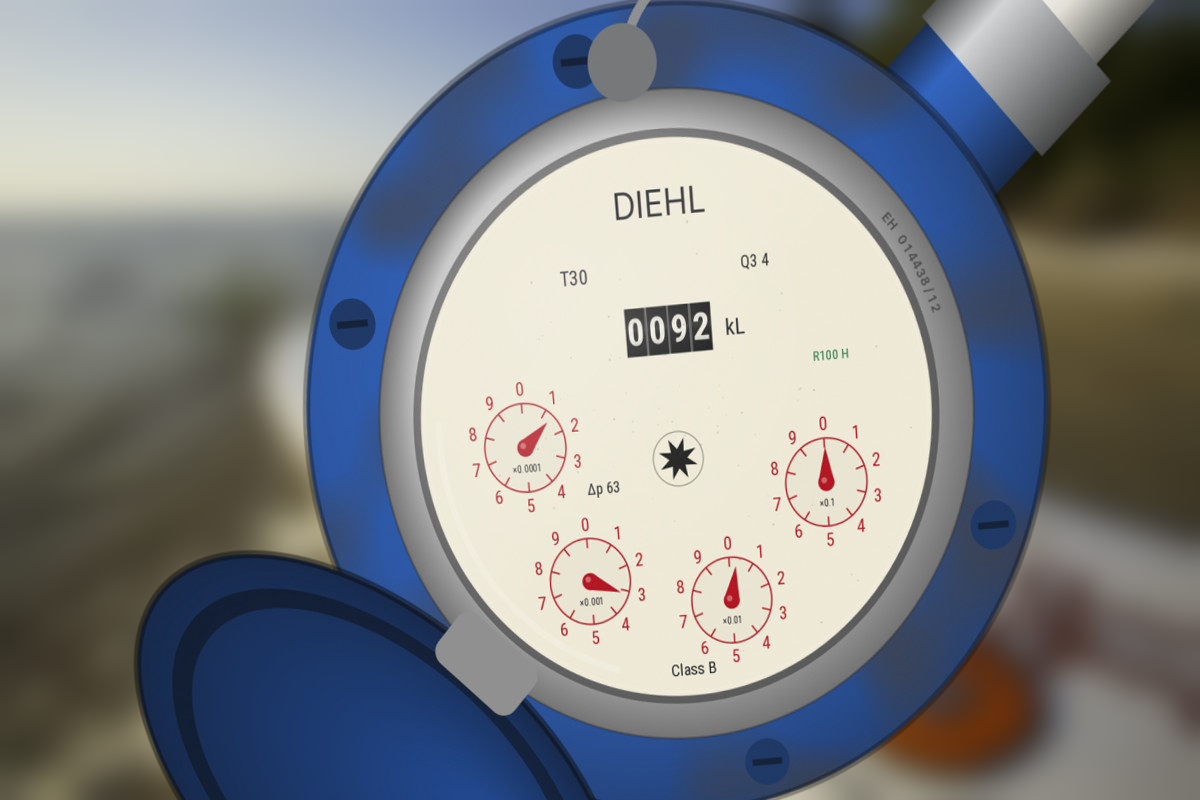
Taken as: 92.0031
